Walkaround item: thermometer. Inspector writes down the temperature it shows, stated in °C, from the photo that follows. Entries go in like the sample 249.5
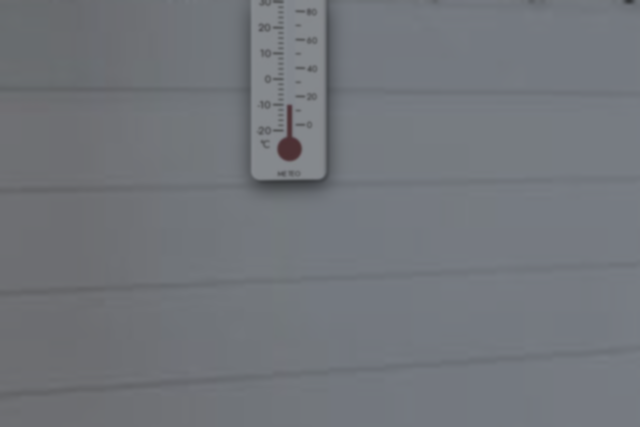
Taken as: -10
